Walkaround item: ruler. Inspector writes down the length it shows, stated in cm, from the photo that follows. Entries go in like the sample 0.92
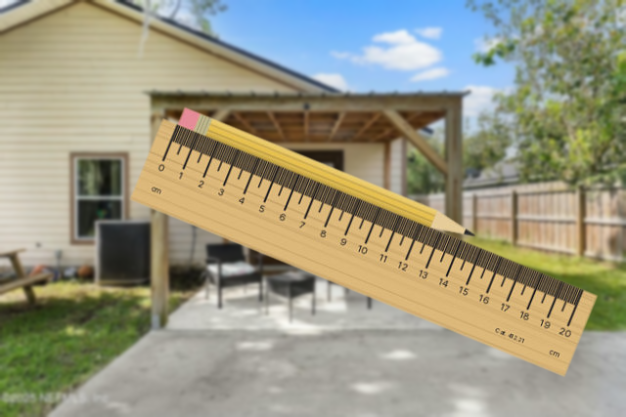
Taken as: 14.5
